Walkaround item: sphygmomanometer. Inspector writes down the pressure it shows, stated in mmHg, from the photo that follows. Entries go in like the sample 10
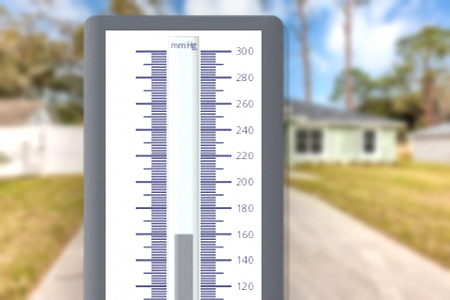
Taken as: 160
